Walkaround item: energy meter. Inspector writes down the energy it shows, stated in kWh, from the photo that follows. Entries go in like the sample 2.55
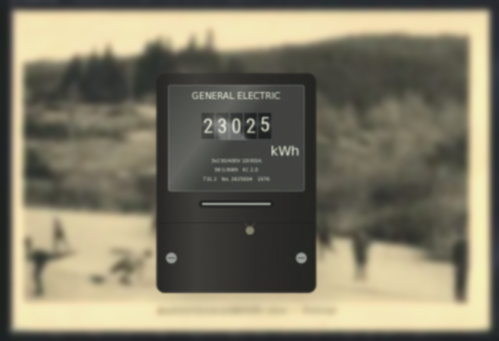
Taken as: 23025
